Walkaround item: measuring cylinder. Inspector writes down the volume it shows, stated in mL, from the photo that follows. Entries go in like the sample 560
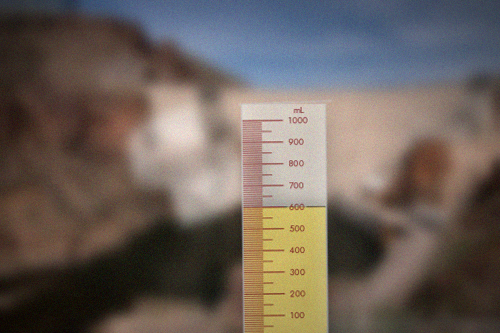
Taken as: 600
